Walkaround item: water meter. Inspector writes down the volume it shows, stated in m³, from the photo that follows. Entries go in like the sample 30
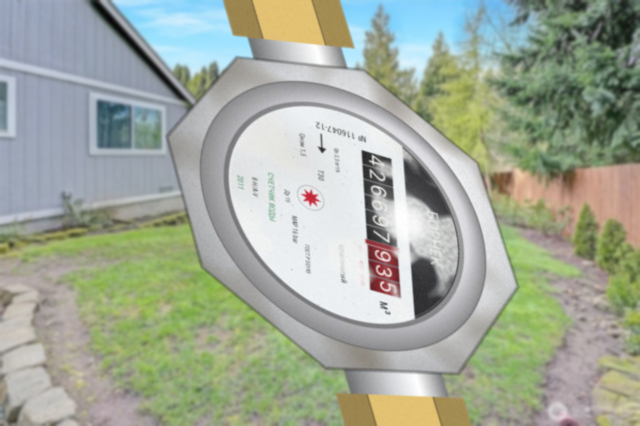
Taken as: 426697.935
